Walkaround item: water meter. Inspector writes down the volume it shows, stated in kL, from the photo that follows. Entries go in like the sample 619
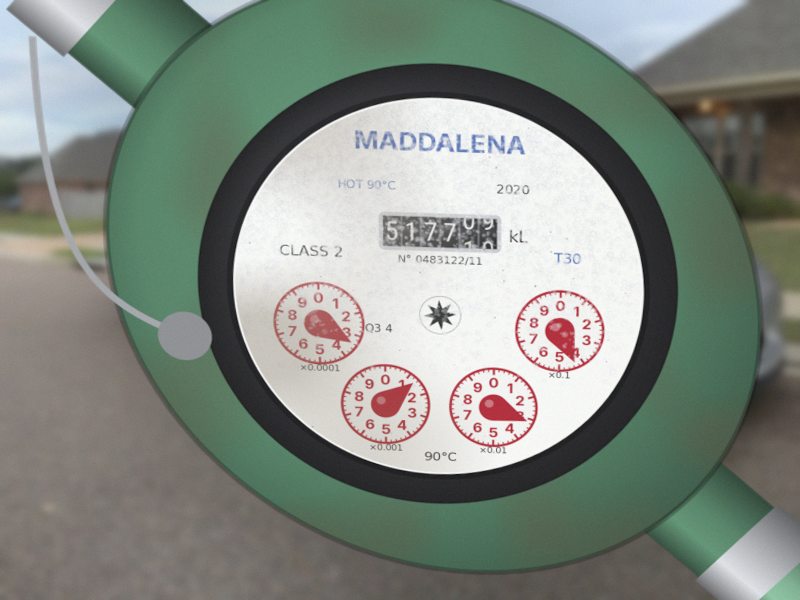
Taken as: 517709.4313
